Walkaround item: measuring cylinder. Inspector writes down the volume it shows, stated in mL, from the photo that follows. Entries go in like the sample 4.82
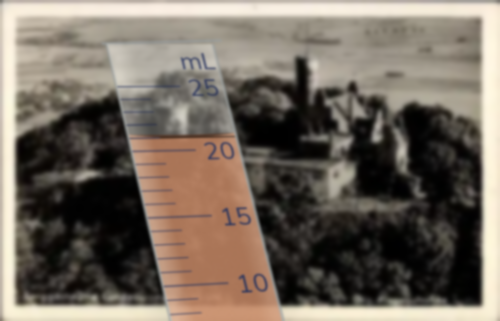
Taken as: 21
